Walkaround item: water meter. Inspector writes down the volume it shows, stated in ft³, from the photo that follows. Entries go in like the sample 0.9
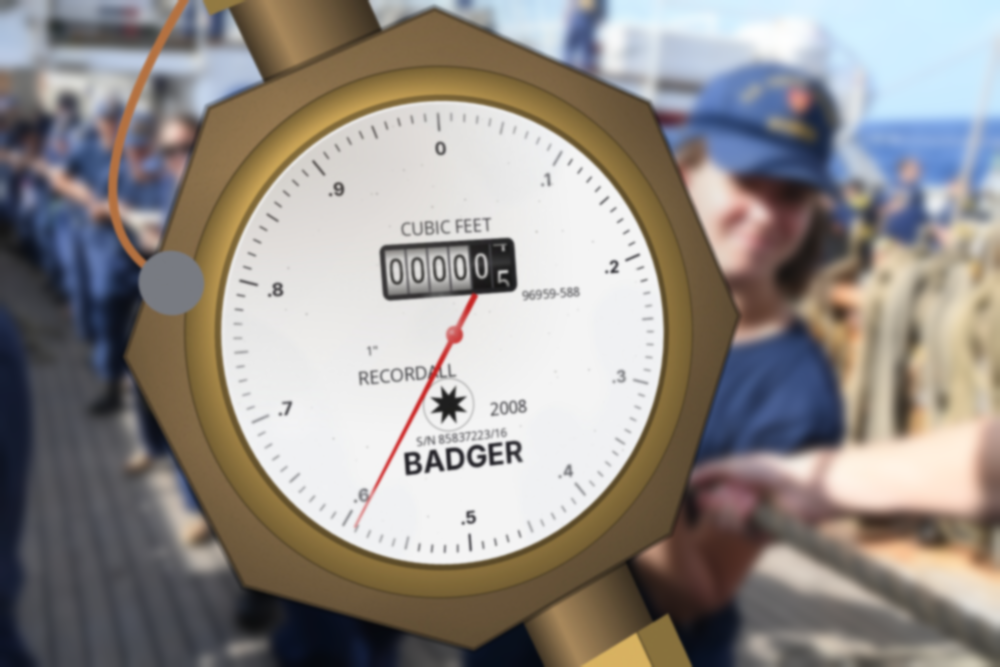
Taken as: 4.59
